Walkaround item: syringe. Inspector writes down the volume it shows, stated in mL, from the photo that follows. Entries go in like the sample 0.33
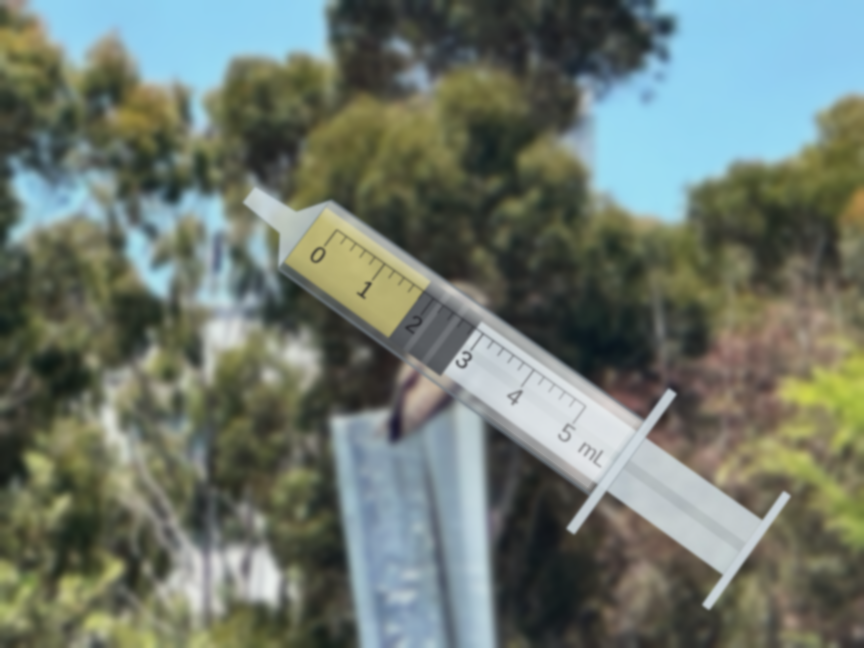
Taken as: 1.8
